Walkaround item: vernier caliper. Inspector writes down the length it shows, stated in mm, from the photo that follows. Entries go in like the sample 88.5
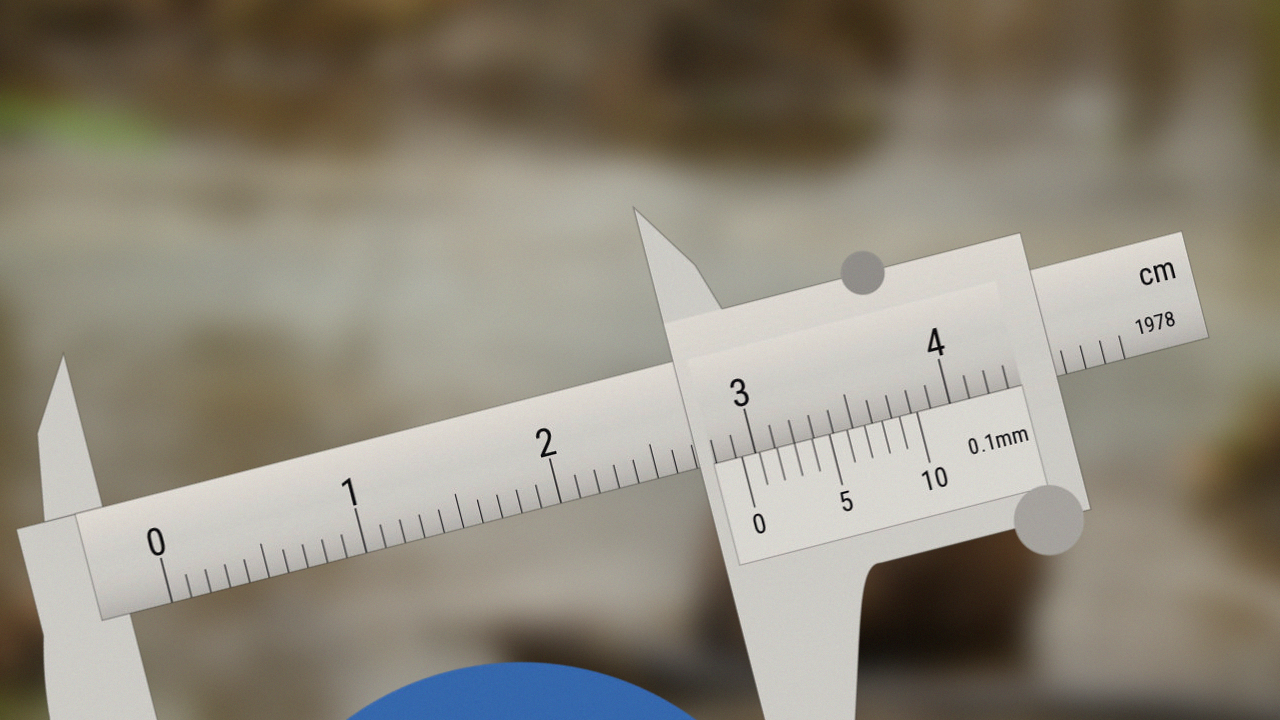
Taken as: 29.3
